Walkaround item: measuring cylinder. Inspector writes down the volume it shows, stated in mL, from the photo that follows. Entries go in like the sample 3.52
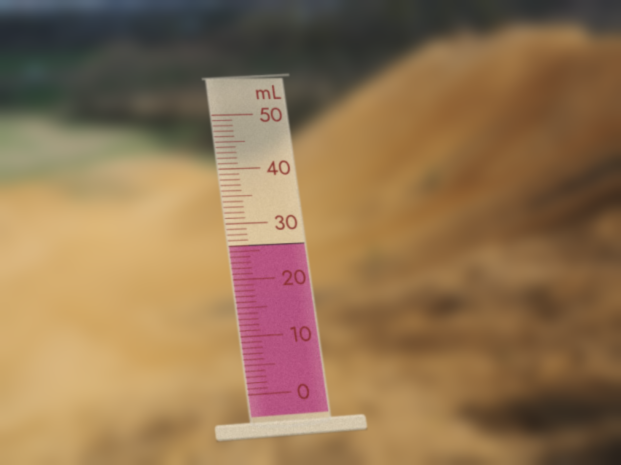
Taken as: 26
